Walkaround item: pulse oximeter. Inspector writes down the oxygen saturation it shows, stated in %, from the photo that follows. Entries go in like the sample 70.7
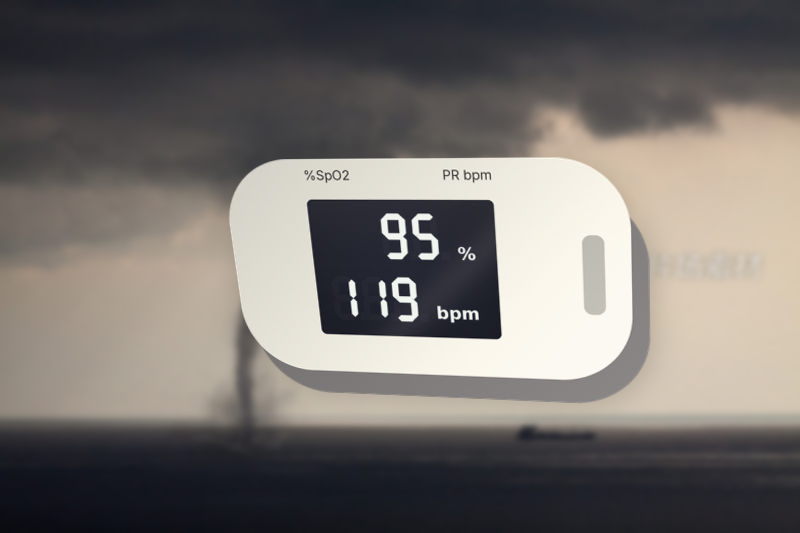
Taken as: 95
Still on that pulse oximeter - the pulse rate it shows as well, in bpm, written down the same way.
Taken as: 119
